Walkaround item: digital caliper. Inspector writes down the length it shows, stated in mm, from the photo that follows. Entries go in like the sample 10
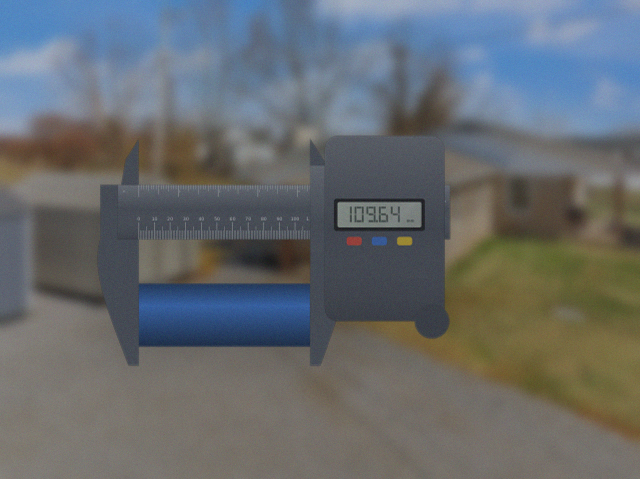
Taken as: 109.64
